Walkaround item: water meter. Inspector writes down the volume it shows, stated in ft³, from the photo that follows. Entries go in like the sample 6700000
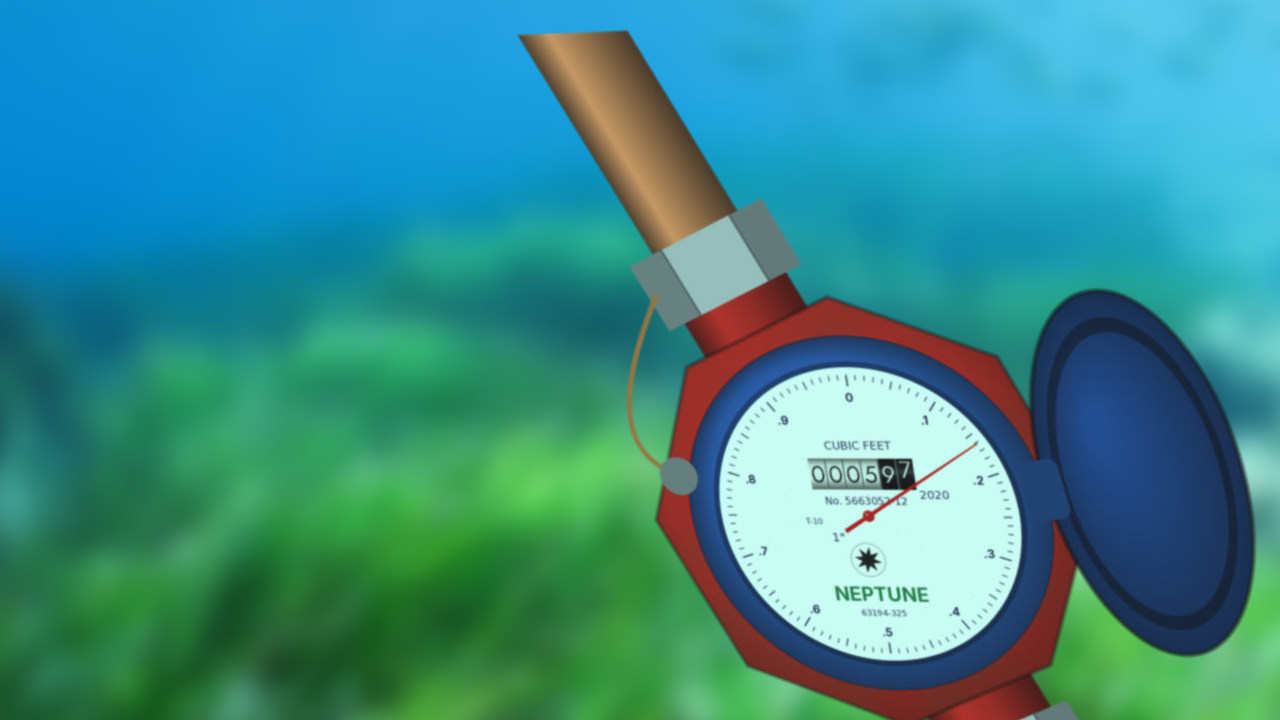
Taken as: 597.16
